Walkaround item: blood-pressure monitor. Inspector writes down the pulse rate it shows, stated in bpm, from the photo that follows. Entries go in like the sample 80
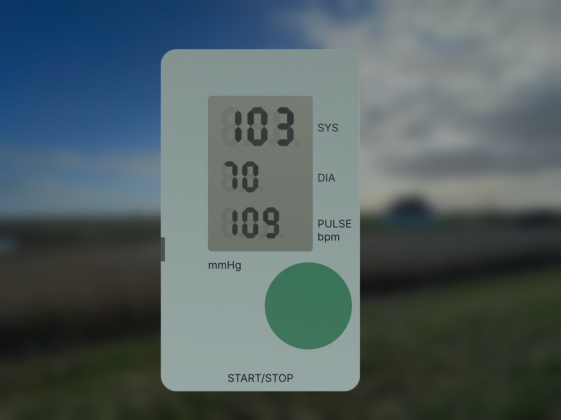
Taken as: 109
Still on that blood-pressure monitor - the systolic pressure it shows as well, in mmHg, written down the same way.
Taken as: 103
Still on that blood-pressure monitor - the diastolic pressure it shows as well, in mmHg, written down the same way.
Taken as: 70
